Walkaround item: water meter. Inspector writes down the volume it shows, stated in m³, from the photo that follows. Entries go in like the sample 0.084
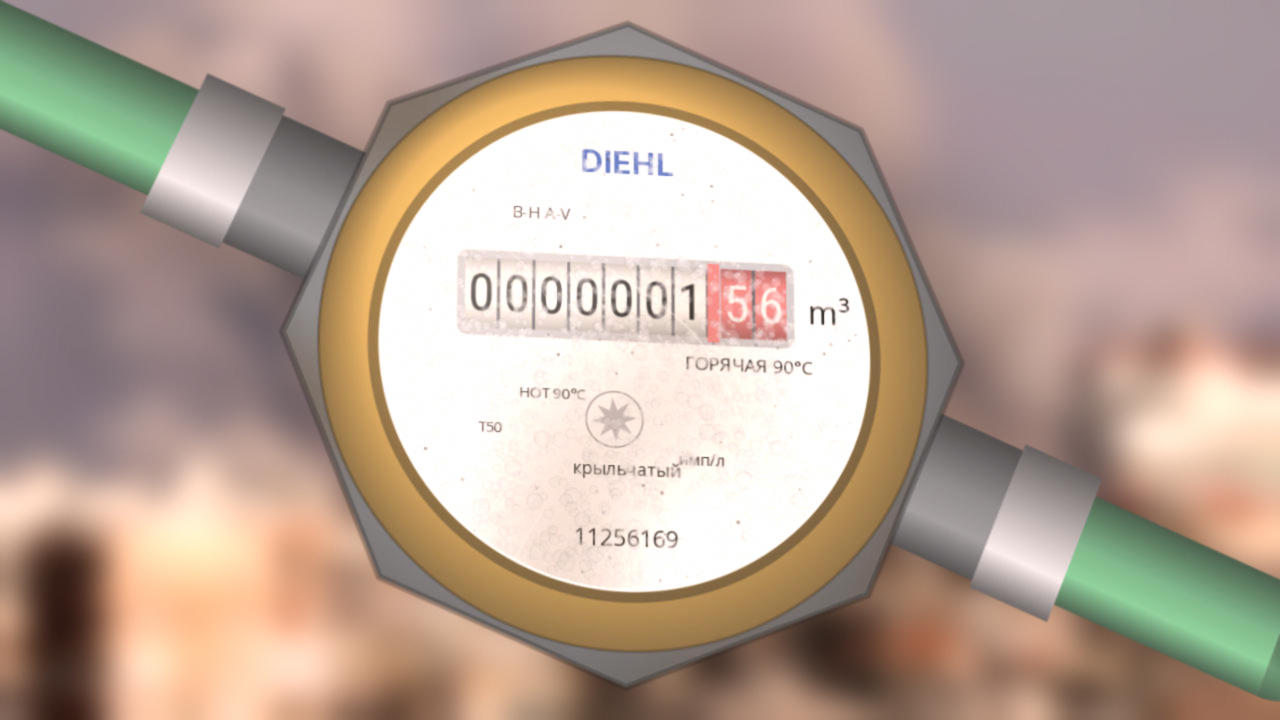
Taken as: 1.56
